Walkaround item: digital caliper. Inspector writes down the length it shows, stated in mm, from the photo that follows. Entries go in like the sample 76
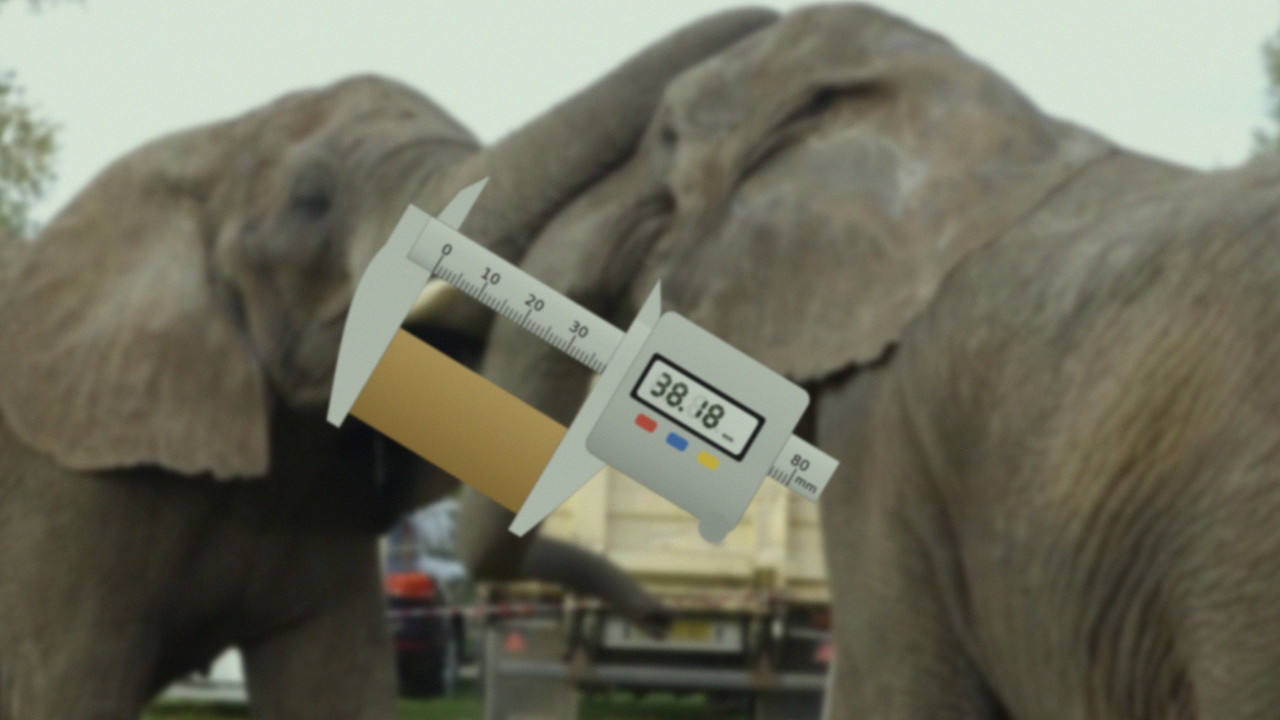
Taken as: 38.18
